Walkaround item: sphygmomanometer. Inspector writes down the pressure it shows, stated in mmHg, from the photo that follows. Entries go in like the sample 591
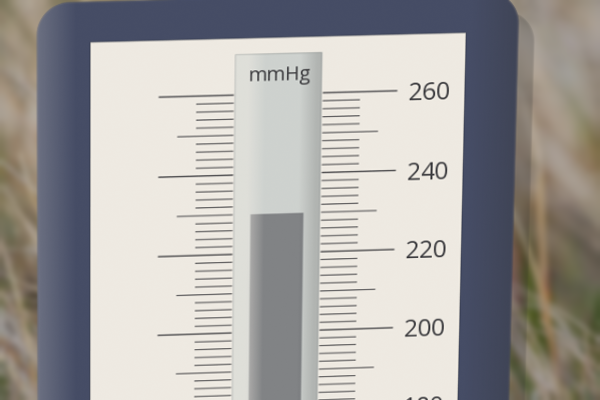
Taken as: 230
